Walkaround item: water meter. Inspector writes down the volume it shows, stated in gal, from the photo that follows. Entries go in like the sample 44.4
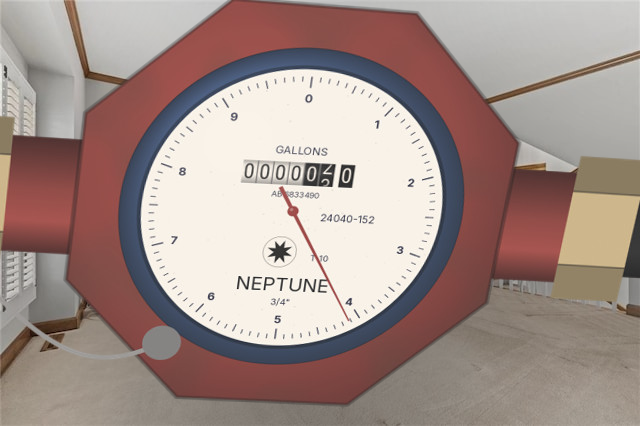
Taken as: 24.1
